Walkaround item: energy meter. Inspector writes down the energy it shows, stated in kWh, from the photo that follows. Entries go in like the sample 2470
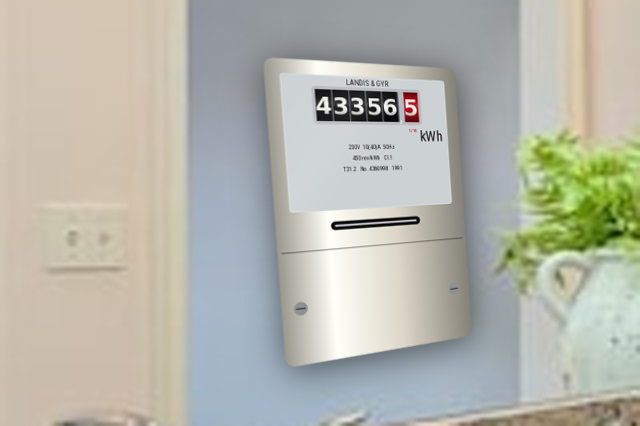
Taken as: 43356.5
